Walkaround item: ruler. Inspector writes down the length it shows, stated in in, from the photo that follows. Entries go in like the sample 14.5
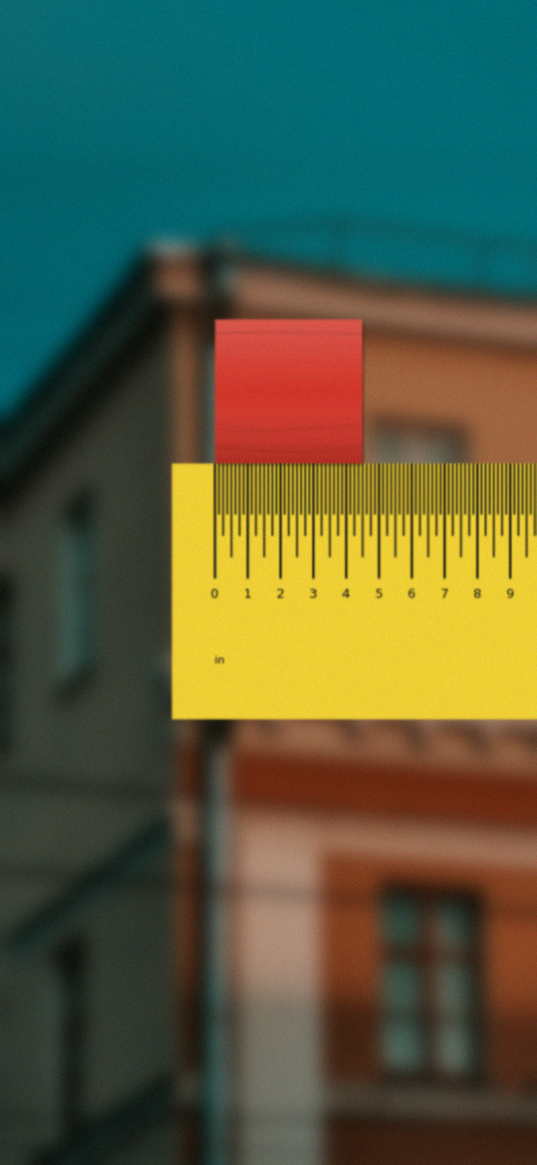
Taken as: 4.5
